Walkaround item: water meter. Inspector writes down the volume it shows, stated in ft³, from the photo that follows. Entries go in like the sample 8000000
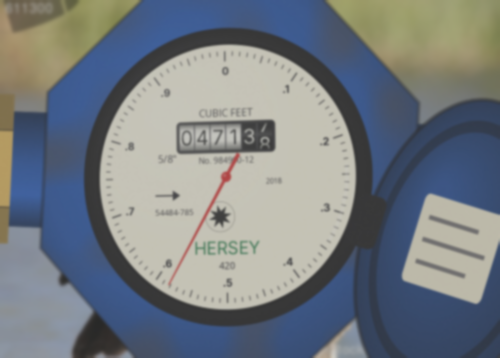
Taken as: 47137.58
